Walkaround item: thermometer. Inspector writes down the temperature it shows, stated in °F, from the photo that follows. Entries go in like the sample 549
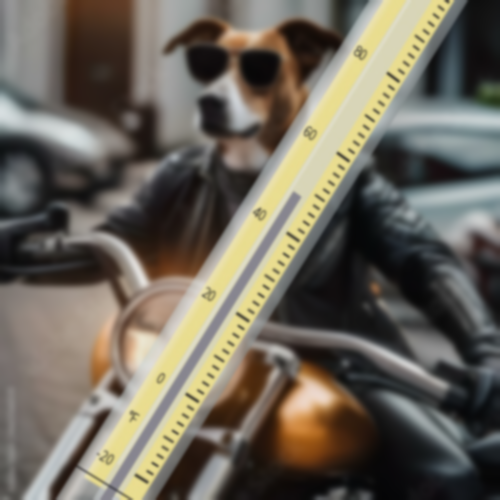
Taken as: 48
